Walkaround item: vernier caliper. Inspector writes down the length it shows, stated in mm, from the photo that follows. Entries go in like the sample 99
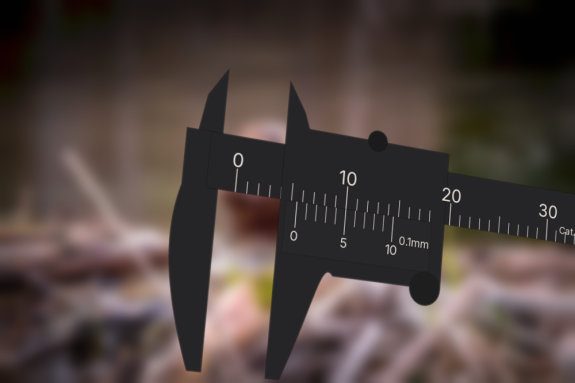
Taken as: 5.5
